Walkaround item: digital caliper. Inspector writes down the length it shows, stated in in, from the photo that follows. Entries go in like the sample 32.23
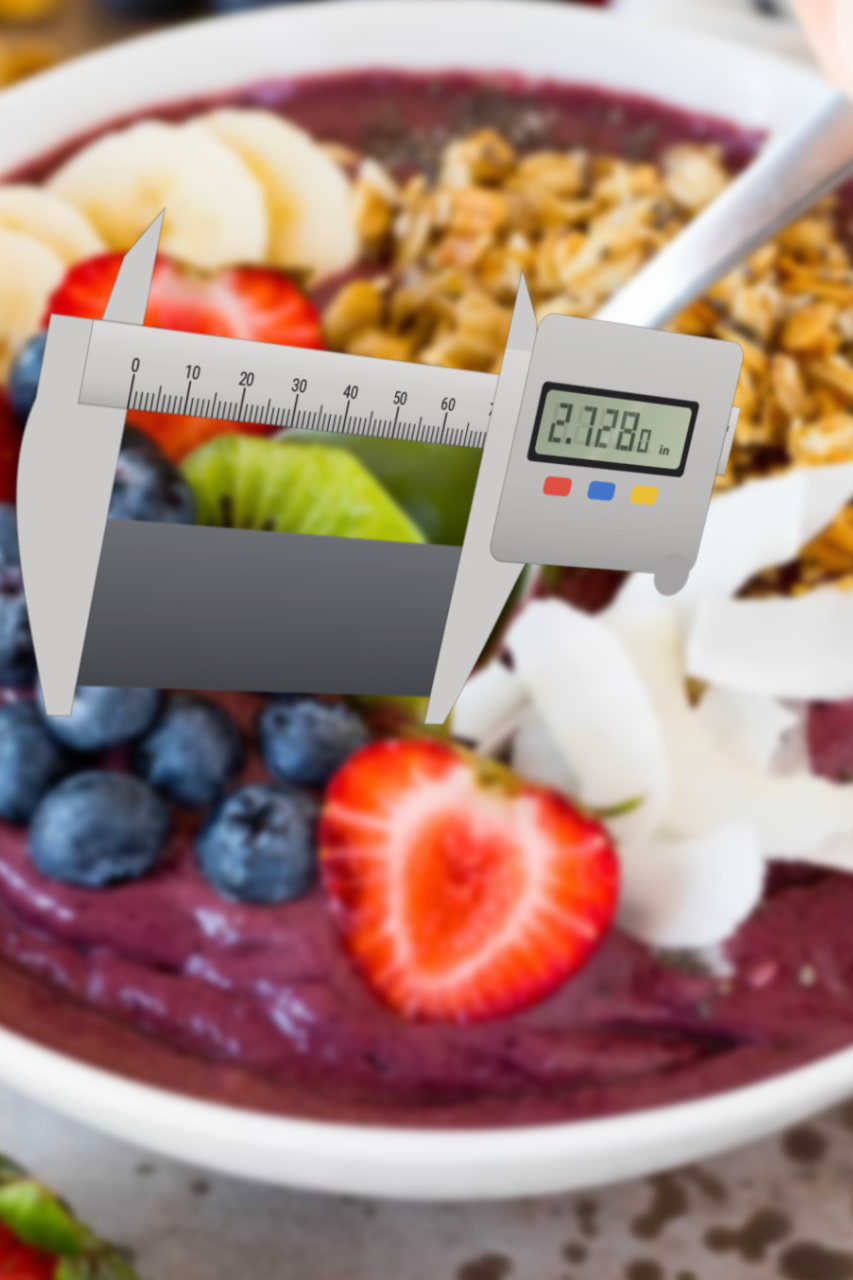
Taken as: 2.7280
